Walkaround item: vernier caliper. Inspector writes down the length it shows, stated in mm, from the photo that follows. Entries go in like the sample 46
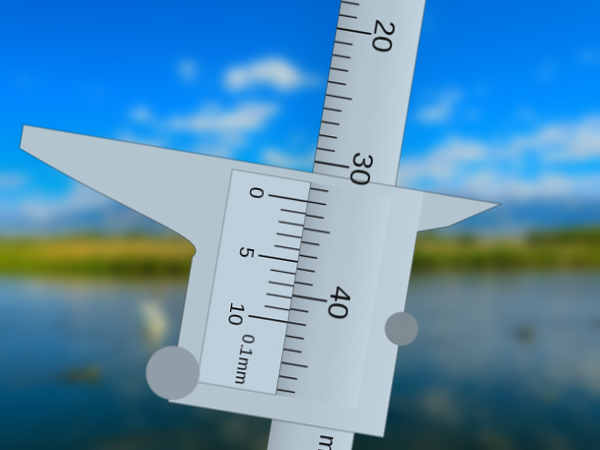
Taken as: 33.0
